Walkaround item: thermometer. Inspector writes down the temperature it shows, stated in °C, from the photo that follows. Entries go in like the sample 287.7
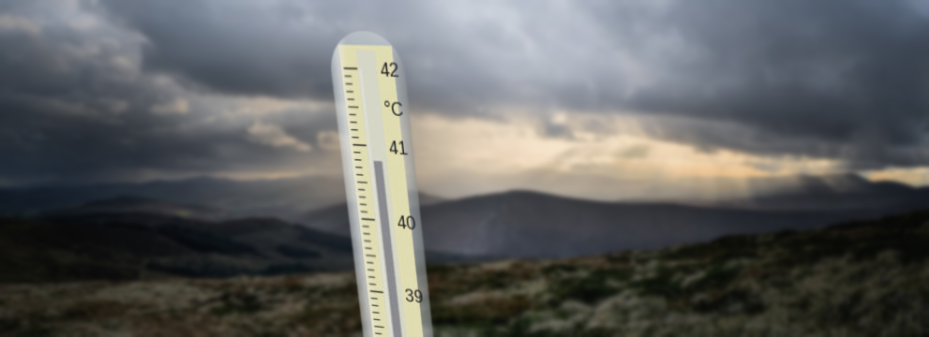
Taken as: 40.8
